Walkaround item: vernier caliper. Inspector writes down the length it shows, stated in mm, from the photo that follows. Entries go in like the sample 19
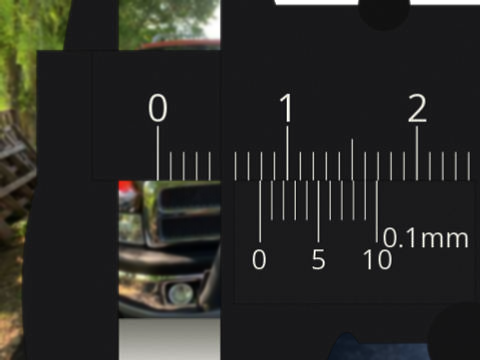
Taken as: 7.9
